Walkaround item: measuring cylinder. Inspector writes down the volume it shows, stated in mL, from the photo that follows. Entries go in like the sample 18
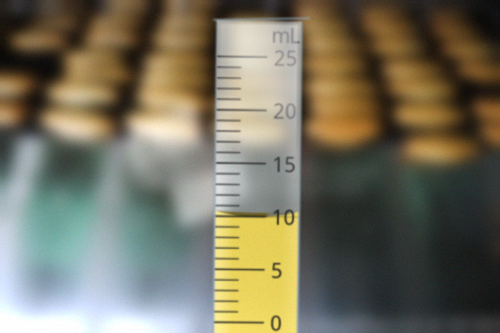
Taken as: 10
